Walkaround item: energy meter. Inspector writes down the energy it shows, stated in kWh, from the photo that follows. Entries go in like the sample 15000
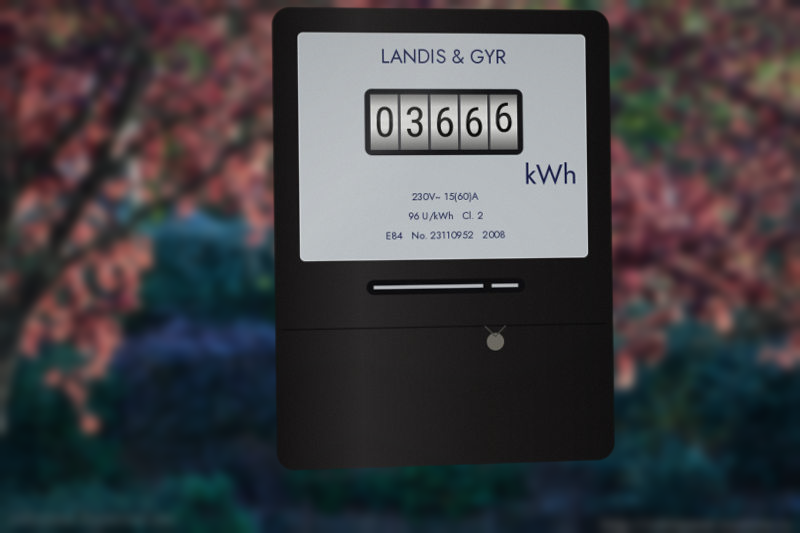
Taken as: 3666
